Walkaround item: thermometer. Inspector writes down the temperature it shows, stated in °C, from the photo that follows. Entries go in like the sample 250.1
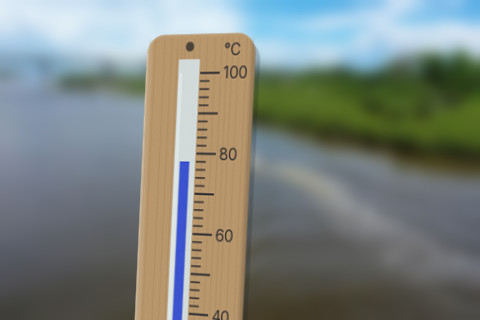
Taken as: 78
